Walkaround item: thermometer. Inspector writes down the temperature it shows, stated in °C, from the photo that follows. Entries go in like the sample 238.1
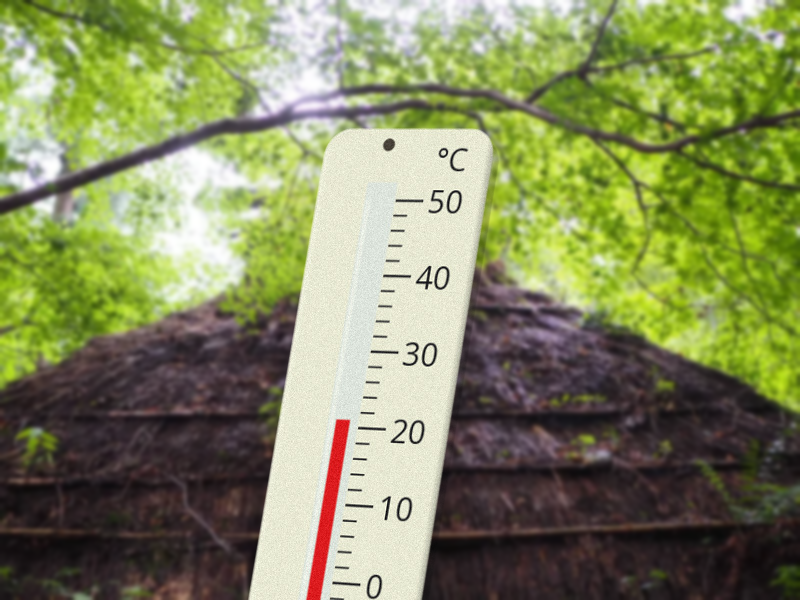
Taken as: 21
